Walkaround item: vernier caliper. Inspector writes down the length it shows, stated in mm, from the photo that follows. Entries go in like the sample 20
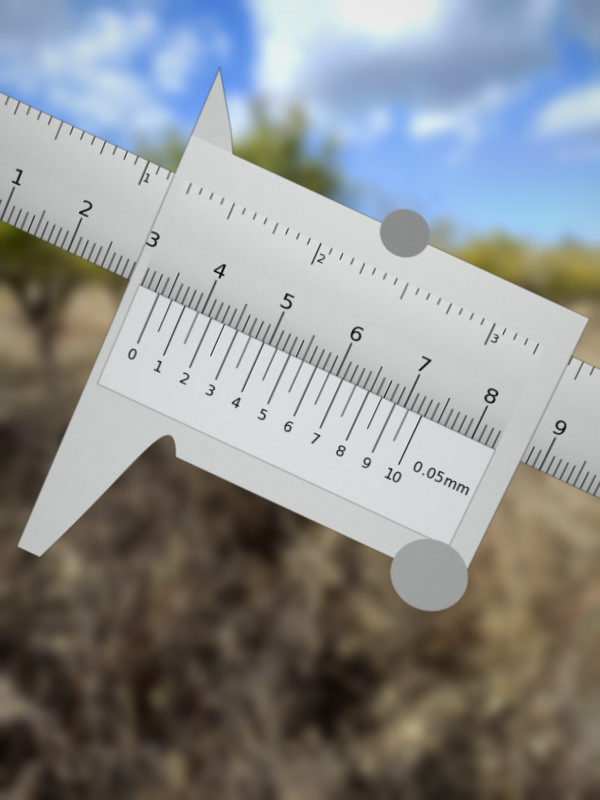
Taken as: 33.6
